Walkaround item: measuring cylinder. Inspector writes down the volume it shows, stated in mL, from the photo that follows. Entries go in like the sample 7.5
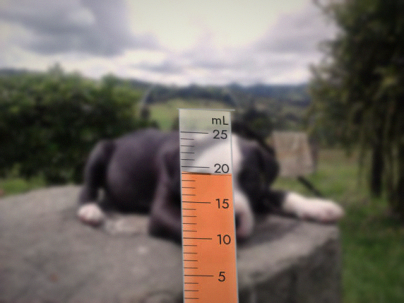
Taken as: 19
